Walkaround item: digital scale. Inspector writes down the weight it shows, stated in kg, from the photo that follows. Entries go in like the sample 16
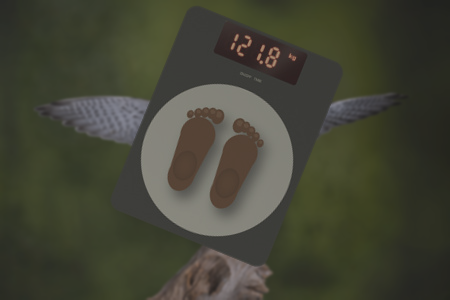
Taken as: 121.8
